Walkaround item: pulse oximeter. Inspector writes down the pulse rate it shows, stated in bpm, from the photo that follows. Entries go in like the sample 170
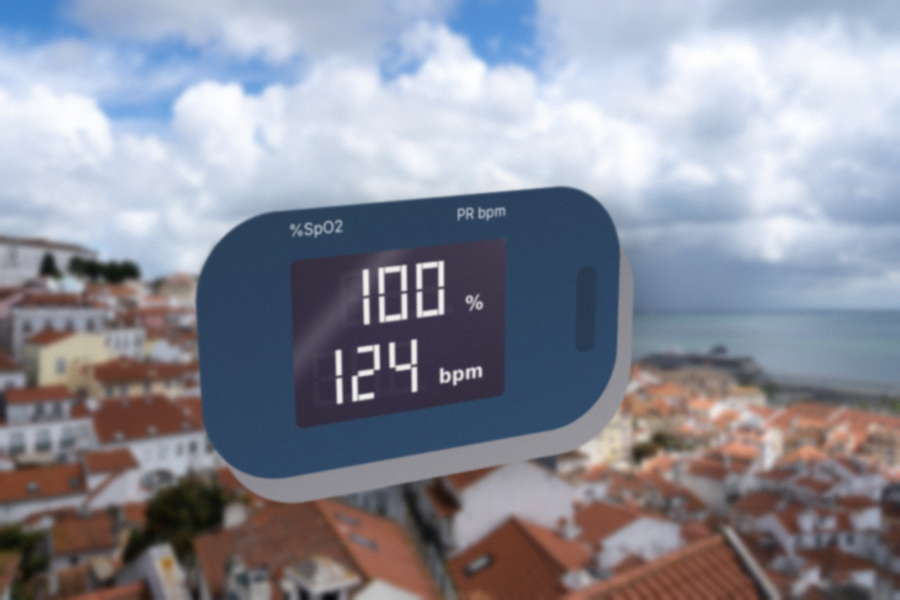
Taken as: 124
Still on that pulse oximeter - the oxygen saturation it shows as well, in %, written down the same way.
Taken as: 100
